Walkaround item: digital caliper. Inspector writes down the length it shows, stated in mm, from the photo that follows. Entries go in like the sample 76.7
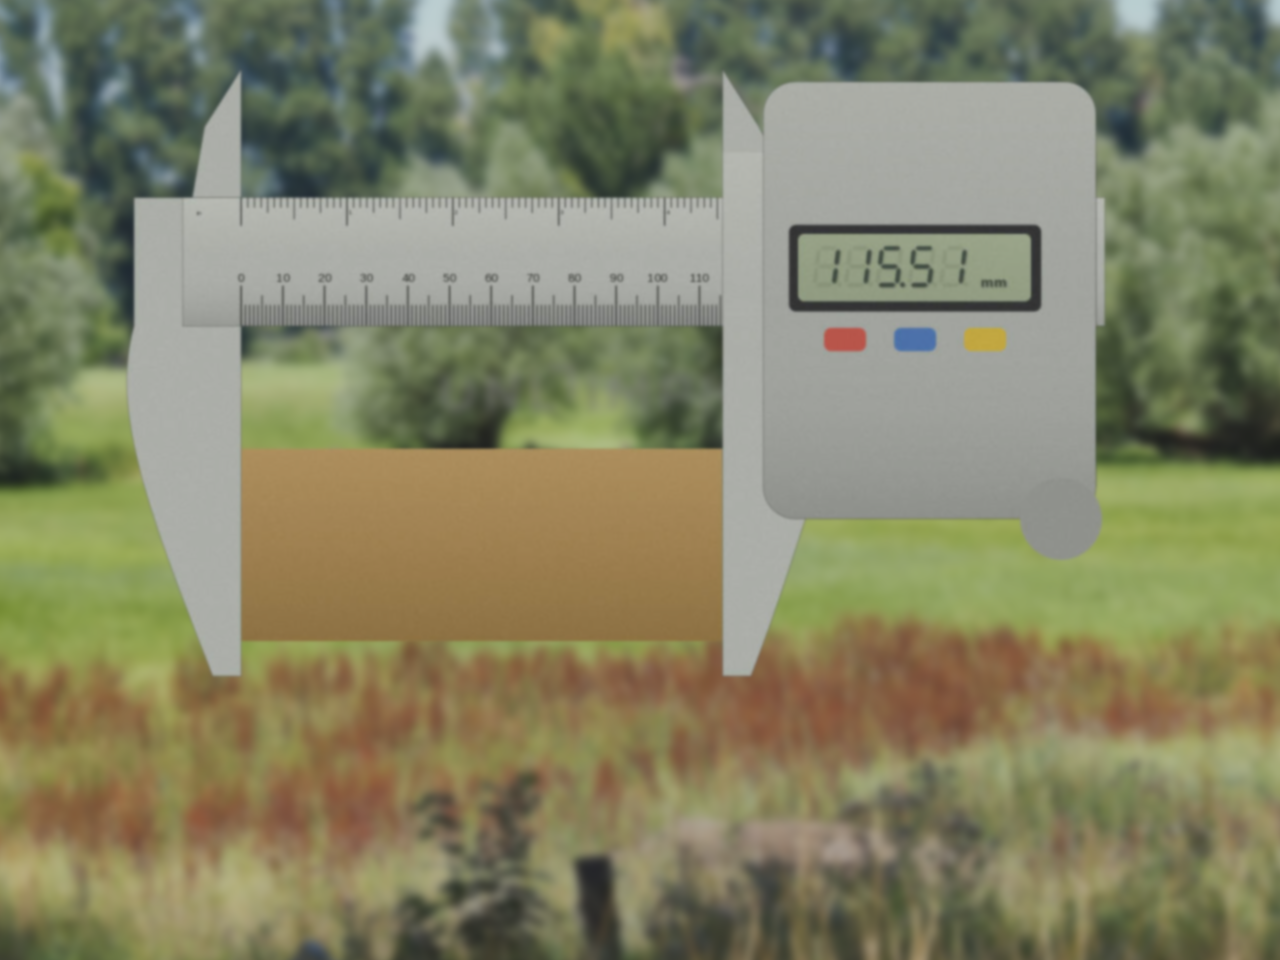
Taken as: 115.51
